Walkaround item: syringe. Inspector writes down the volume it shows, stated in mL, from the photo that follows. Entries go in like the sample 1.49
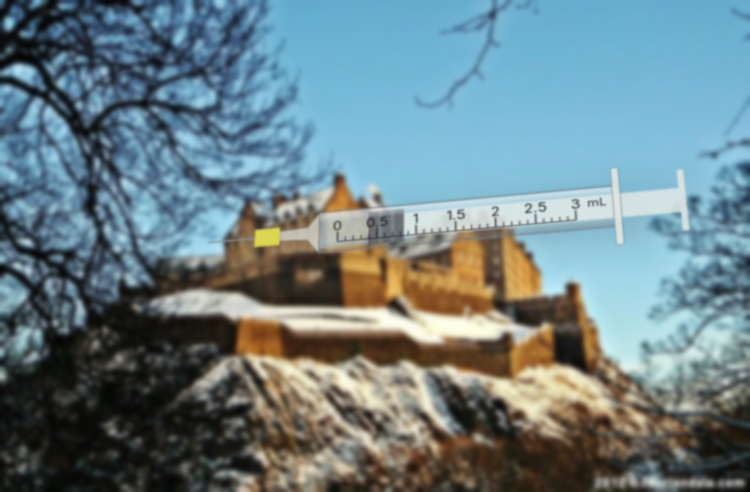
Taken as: 0.4
